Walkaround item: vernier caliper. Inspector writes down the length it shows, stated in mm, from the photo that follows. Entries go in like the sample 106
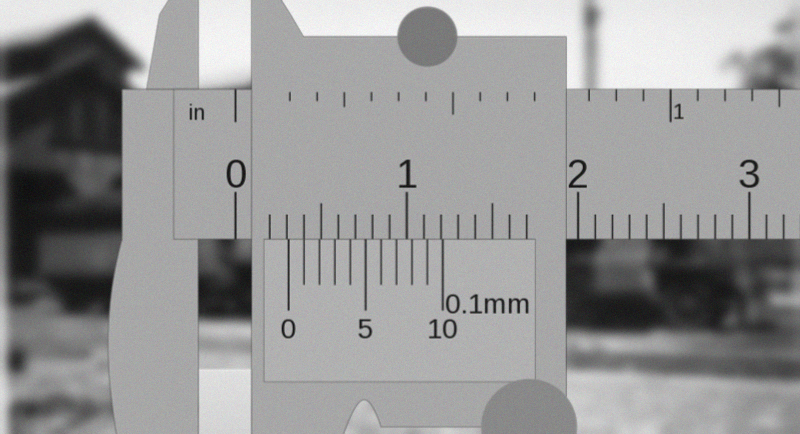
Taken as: 3.1
